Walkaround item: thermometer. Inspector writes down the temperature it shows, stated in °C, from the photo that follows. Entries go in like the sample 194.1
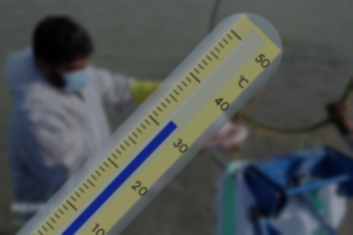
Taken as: 32
